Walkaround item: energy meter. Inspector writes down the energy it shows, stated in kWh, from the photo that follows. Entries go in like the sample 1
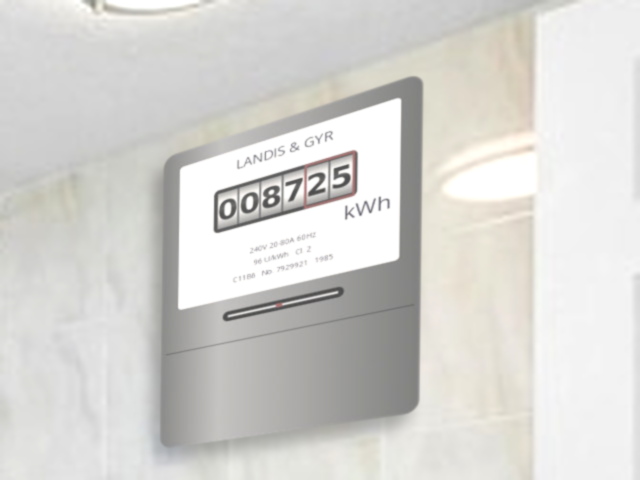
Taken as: 87.25
